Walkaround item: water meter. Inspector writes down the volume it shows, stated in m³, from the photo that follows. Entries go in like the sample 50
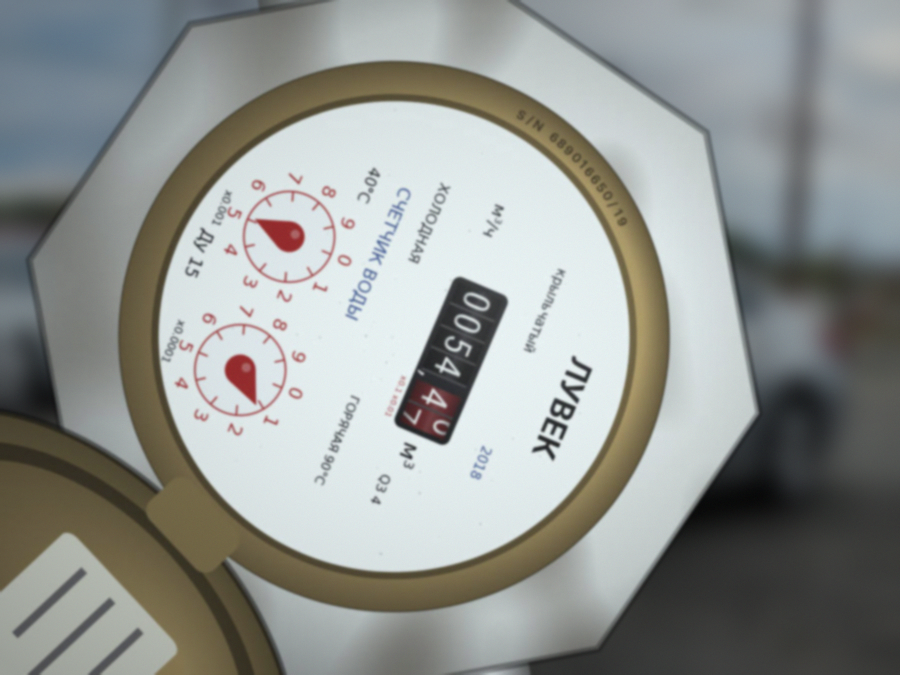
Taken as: 54.4651
